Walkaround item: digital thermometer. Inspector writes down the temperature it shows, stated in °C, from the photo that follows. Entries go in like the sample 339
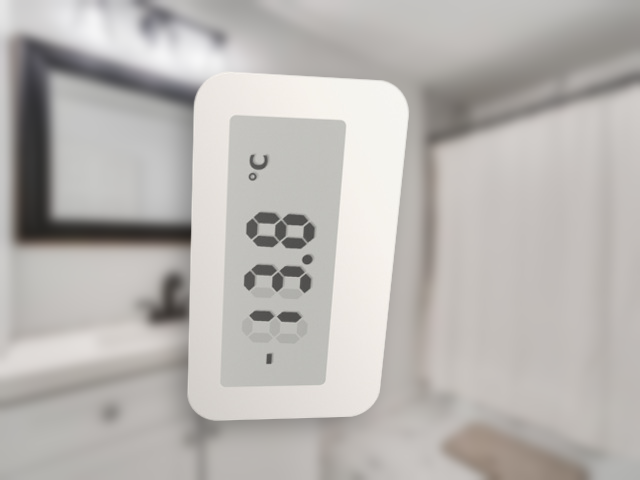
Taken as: -13.8
